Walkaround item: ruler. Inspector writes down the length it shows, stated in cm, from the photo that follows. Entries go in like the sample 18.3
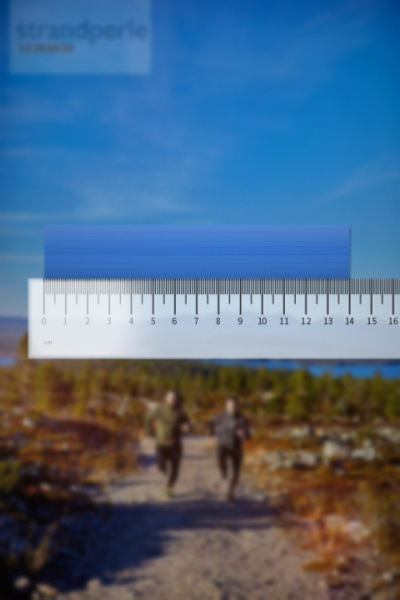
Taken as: 14
